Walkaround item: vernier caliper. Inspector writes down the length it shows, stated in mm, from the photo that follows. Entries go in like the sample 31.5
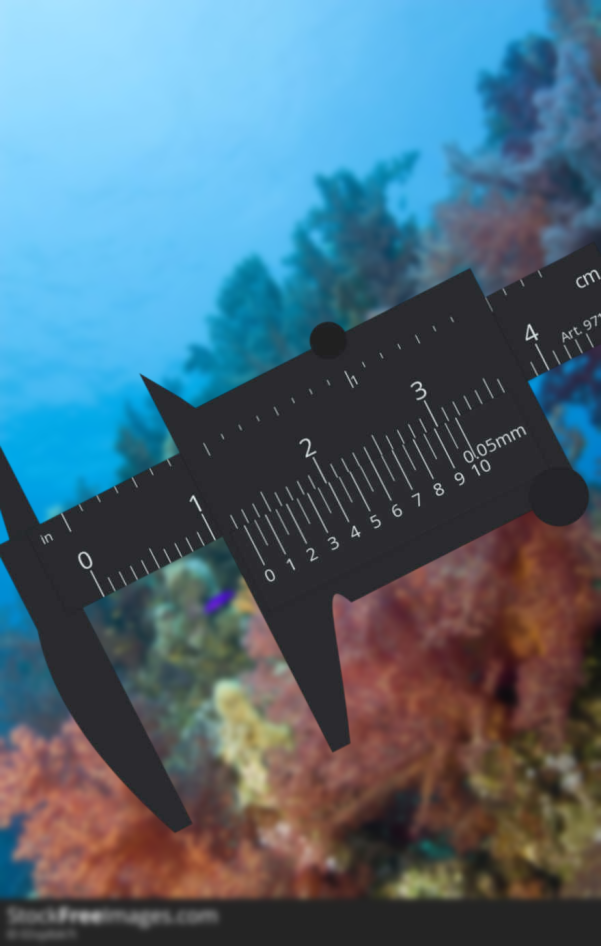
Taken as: 12.6
